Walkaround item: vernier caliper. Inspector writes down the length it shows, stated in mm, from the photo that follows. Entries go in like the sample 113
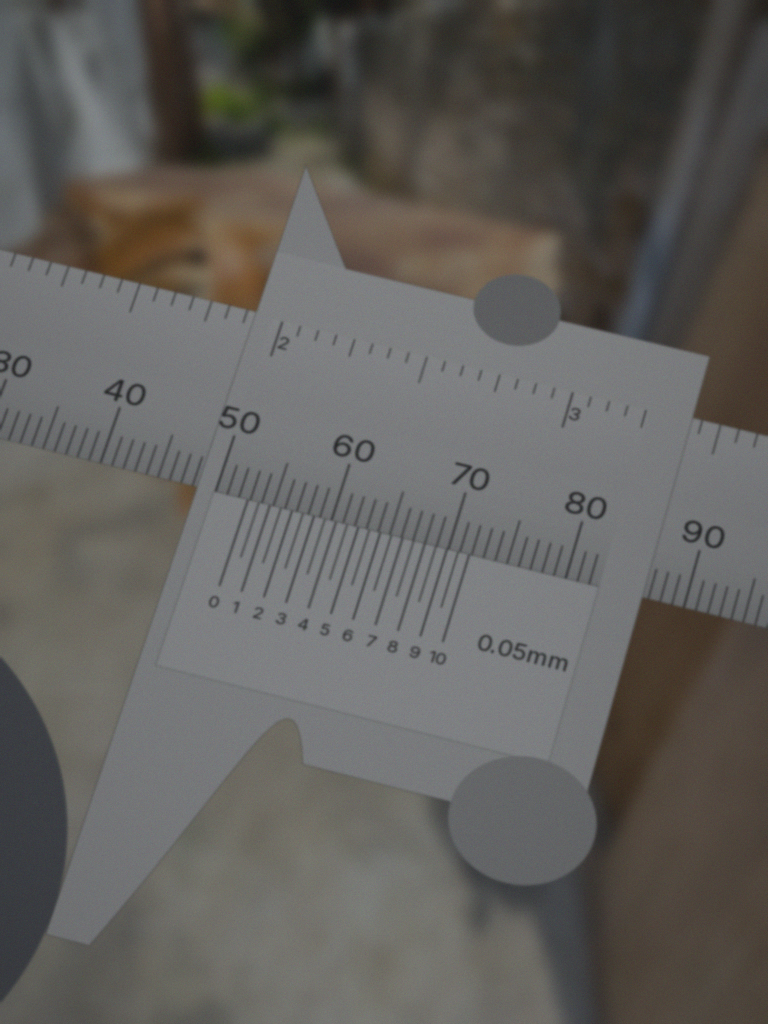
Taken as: 52.8
